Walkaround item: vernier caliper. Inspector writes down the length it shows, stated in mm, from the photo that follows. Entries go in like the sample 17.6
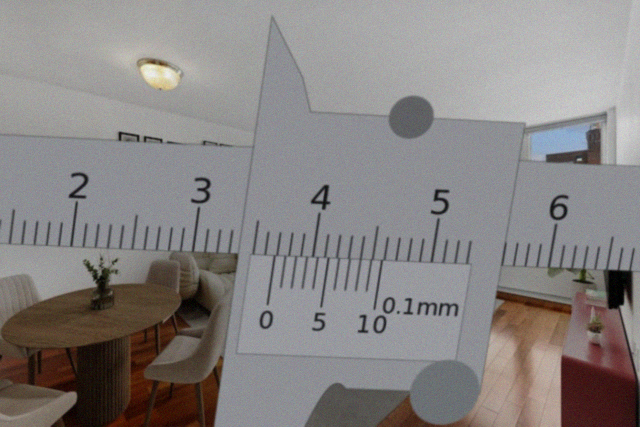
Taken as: 36.8
